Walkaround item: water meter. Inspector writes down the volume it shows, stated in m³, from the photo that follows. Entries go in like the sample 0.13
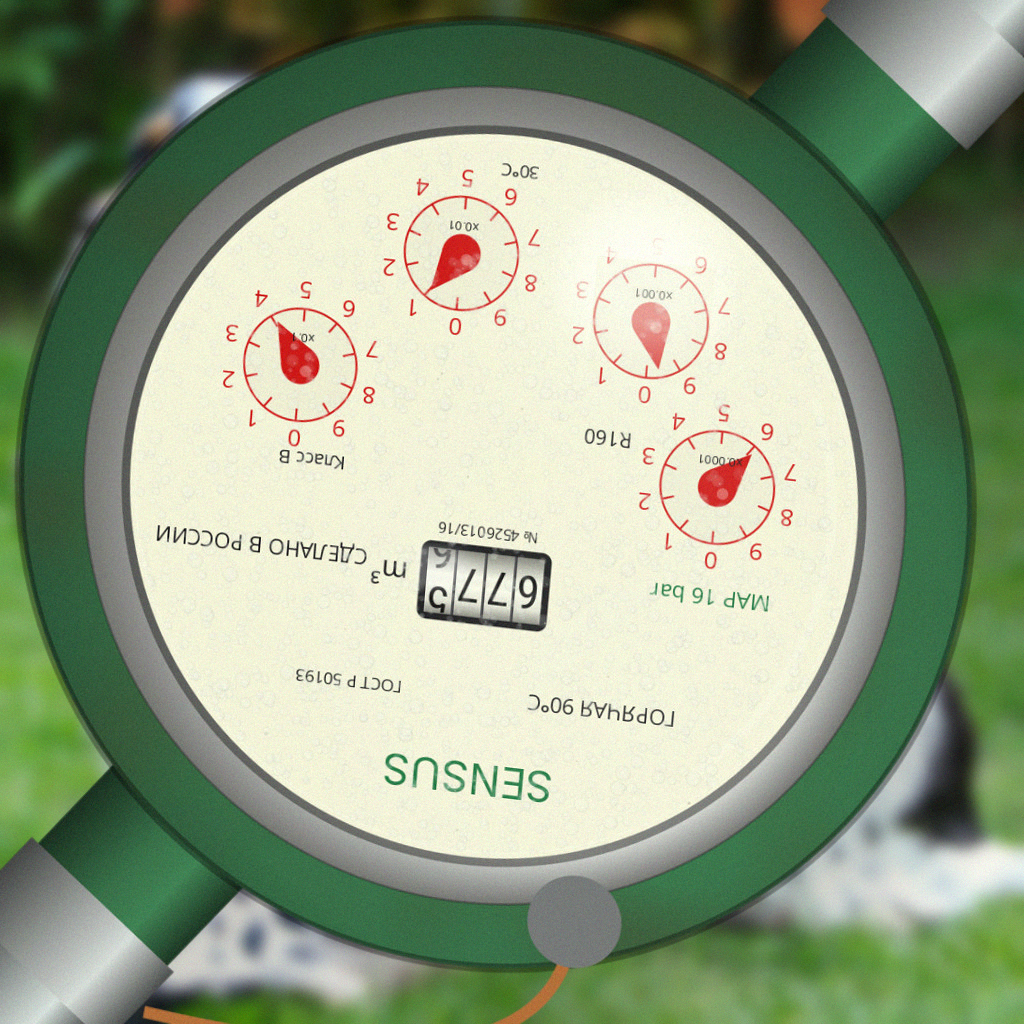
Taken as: 6775.4096
